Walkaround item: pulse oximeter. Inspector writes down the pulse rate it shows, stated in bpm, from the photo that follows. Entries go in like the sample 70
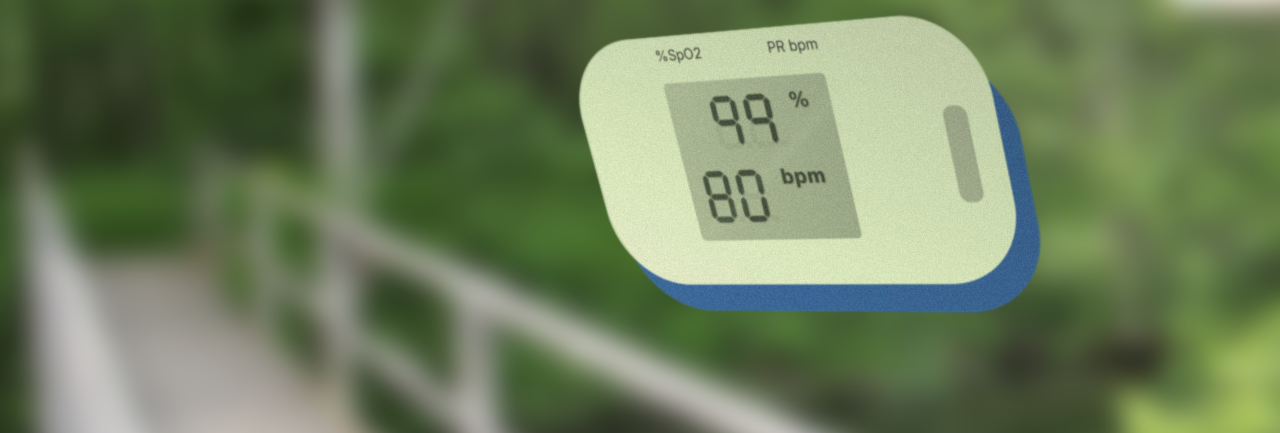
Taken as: 80
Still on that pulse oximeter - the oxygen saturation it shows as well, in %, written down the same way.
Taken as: 99
